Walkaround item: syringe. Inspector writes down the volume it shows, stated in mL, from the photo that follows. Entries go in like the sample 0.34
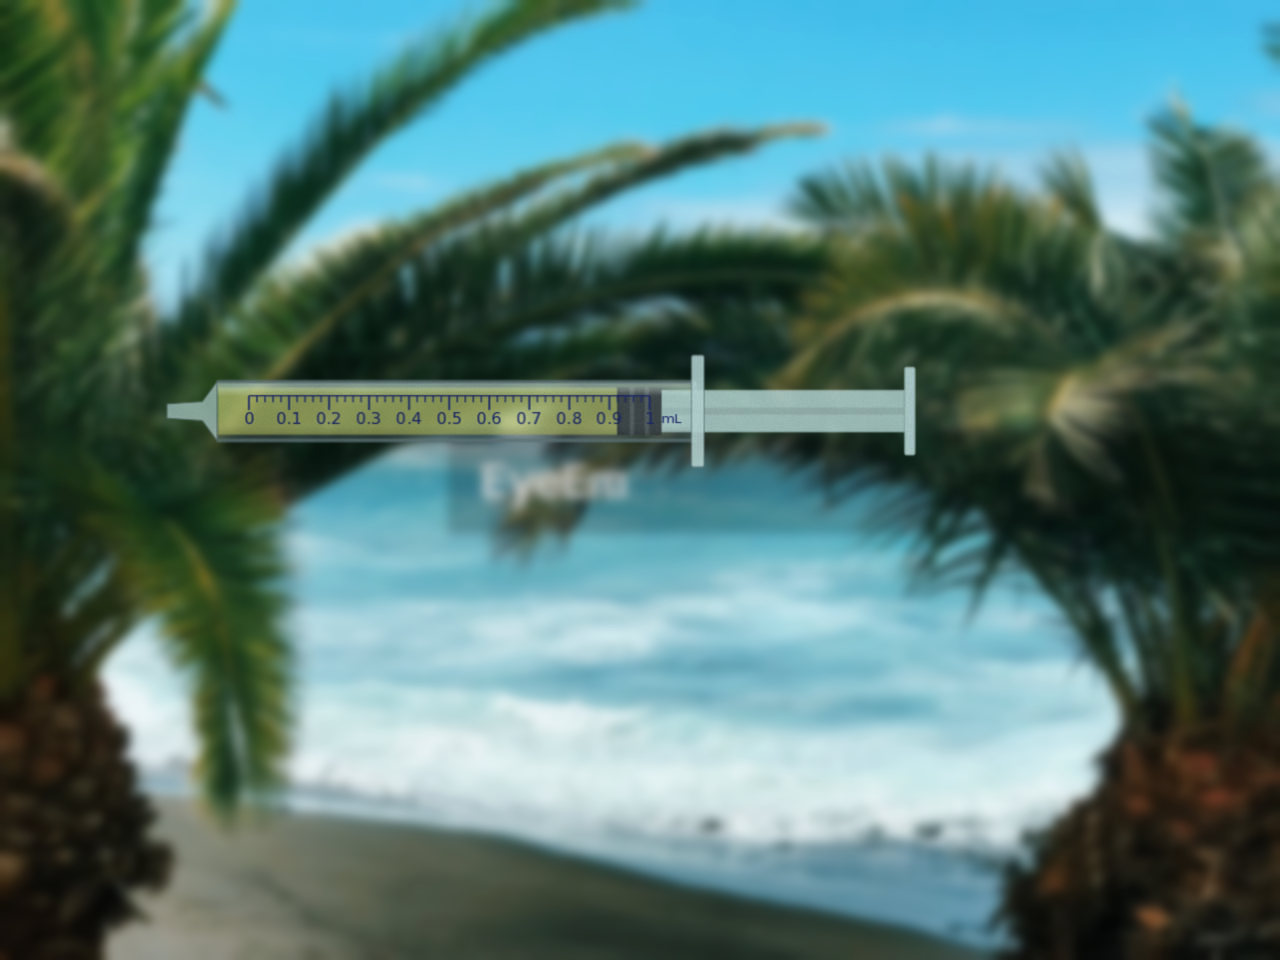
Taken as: 0.92
